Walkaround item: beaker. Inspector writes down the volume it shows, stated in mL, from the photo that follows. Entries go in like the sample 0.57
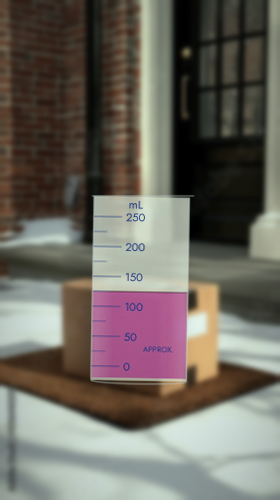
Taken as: 125
